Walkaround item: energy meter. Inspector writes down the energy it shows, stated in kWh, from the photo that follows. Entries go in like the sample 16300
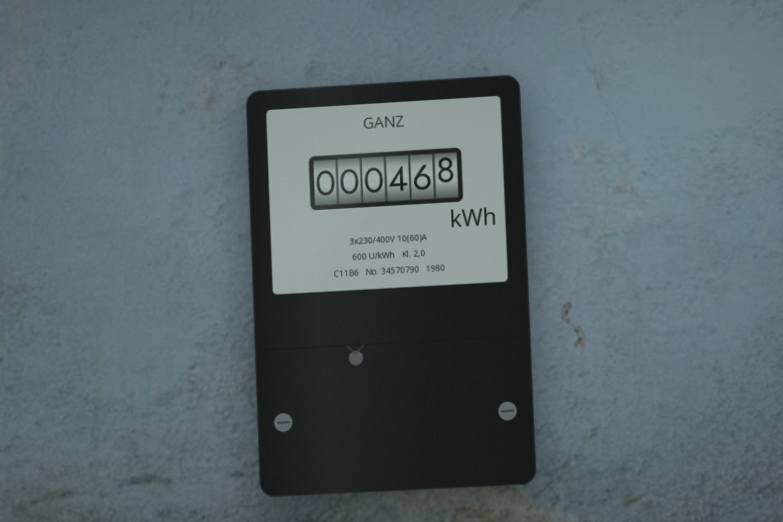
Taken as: 468
